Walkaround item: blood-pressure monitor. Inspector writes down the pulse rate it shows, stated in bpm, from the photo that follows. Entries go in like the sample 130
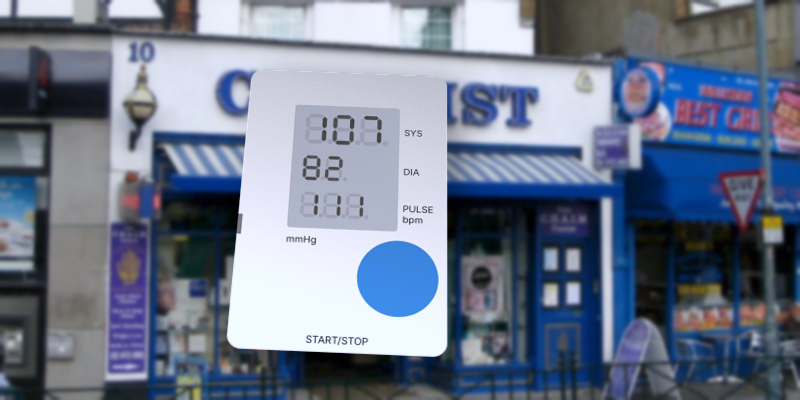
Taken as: 111
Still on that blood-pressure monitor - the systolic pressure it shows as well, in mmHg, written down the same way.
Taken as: 107
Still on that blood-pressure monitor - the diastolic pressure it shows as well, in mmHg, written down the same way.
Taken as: 82
